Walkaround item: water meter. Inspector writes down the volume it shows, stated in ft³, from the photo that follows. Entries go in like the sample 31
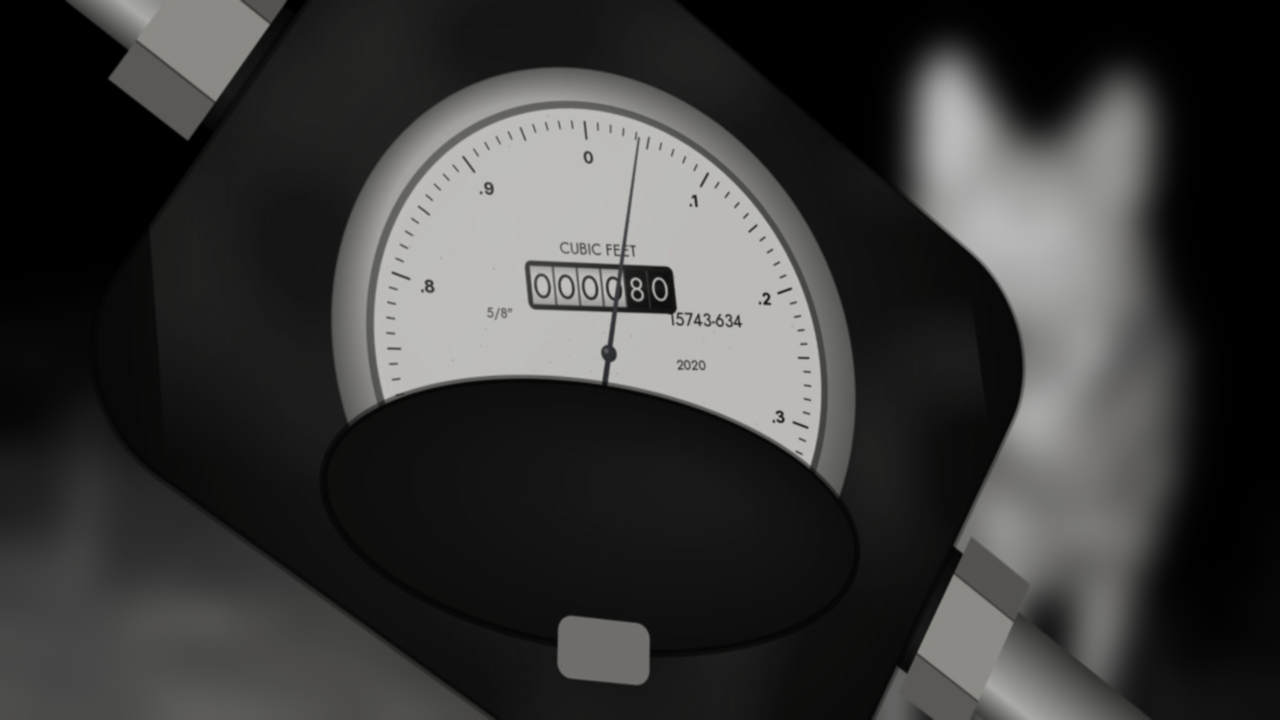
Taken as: 80.04
